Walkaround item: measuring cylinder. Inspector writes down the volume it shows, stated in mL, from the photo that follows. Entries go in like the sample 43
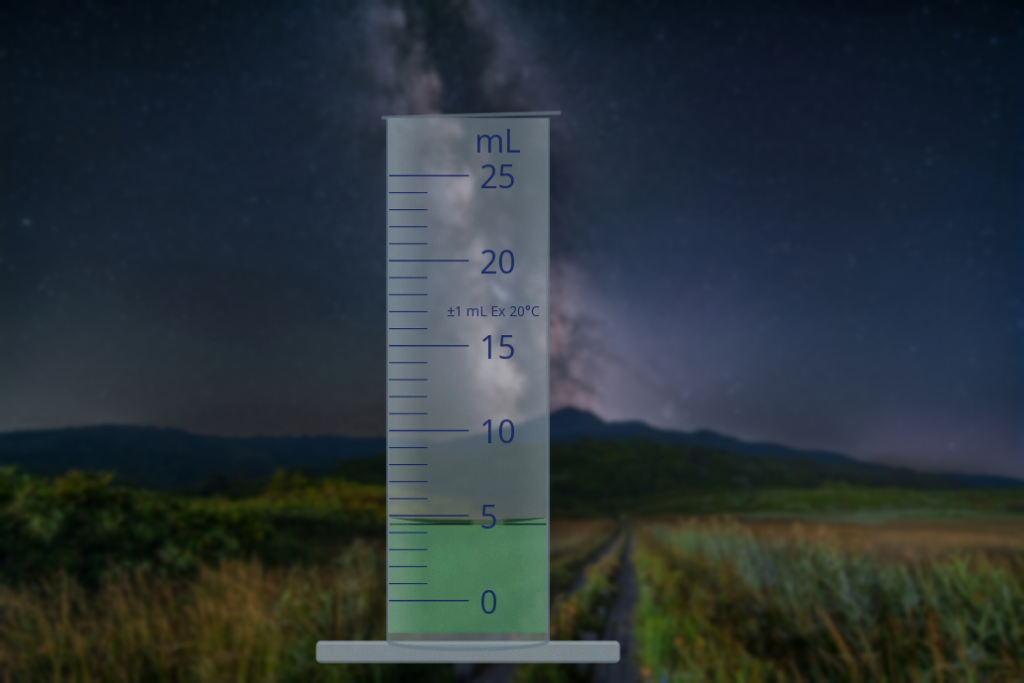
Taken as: 4.5
